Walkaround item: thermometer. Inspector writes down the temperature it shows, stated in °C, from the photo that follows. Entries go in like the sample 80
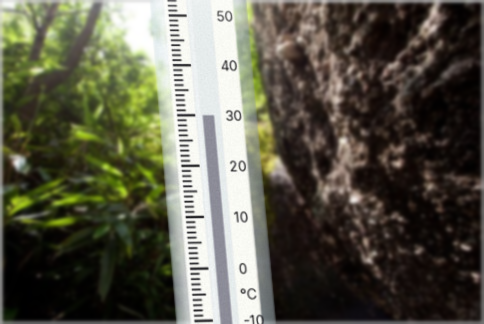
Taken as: 30
